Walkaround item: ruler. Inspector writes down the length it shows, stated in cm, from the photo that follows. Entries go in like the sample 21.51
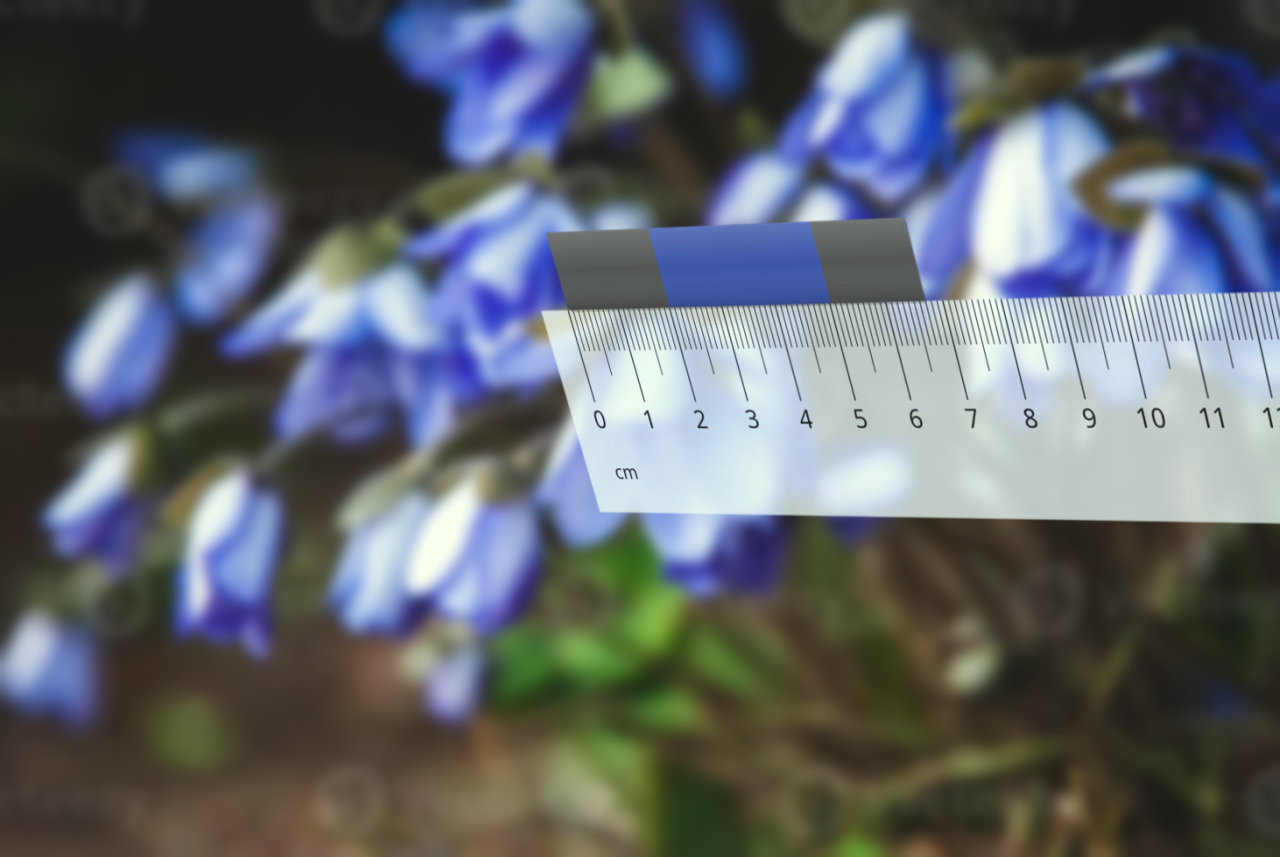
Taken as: 6.7
